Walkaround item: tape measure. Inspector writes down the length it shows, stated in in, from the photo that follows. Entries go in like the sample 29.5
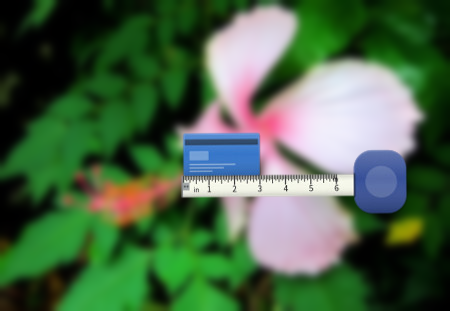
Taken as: 3
